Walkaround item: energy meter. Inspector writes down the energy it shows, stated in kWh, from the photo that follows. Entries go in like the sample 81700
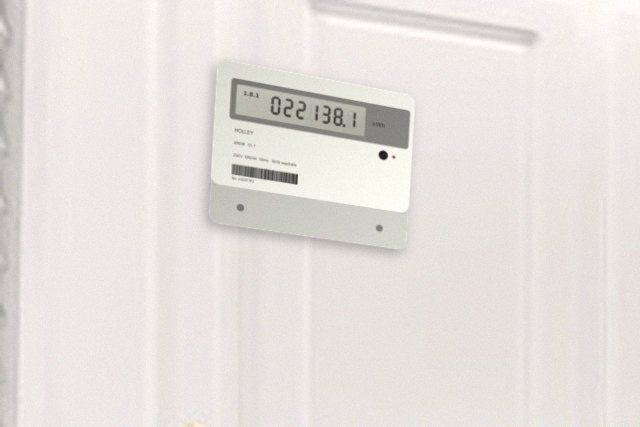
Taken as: 22138.1
